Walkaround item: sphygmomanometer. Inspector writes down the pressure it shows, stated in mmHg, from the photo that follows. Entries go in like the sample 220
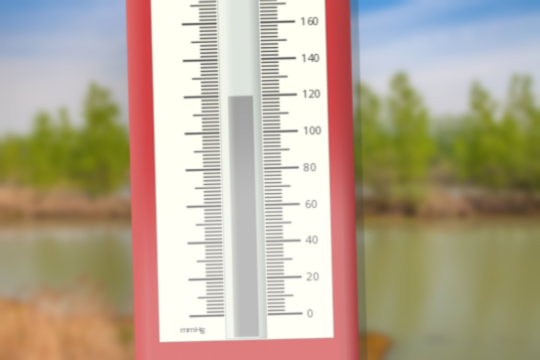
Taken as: 120
